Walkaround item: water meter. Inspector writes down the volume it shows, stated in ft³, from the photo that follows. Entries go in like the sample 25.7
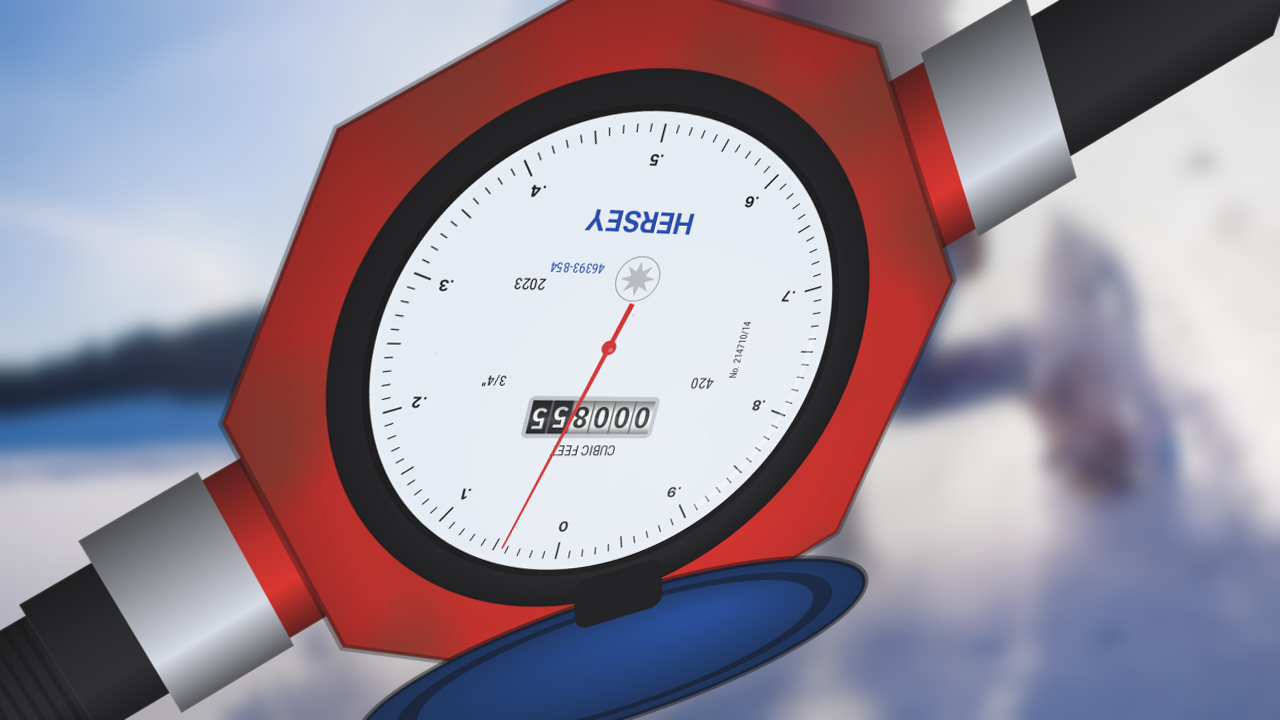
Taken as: 855.04
